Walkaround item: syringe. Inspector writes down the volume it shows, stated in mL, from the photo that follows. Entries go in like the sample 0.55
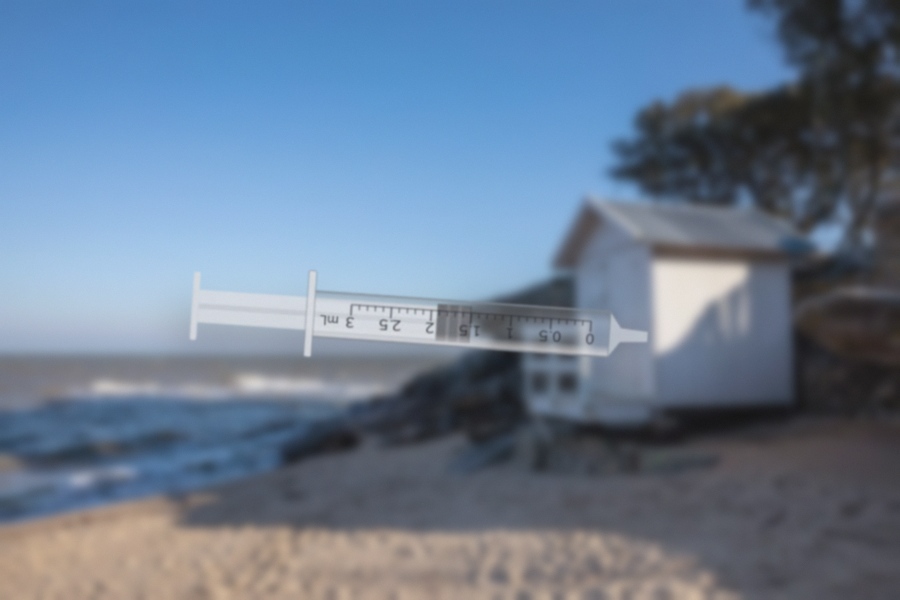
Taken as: 1.5
